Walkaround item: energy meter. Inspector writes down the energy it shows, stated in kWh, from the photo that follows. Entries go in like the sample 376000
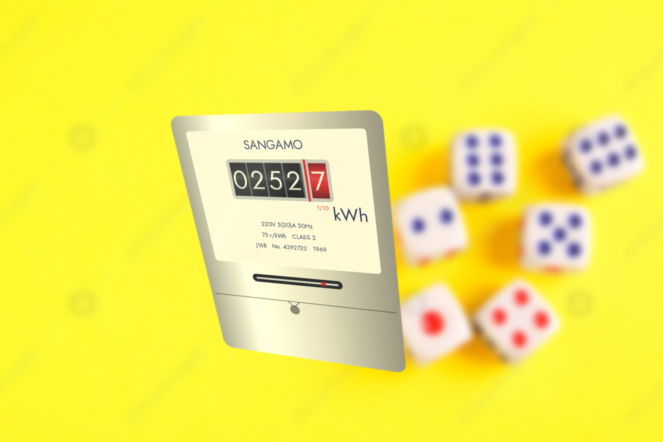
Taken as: 252.7
